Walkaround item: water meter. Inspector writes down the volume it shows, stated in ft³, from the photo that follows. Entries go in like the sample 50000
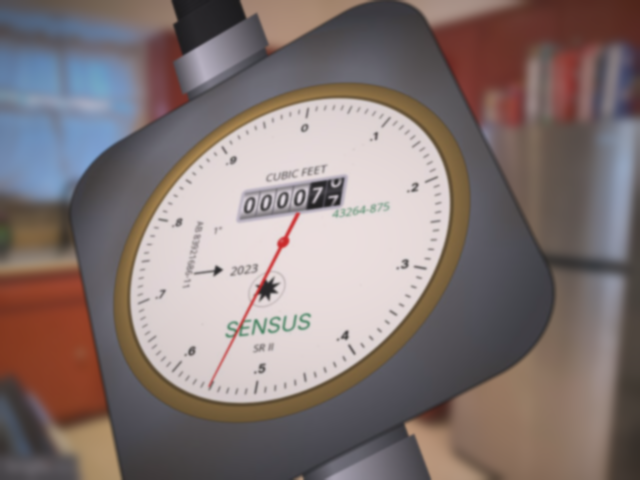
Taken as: 76.55
